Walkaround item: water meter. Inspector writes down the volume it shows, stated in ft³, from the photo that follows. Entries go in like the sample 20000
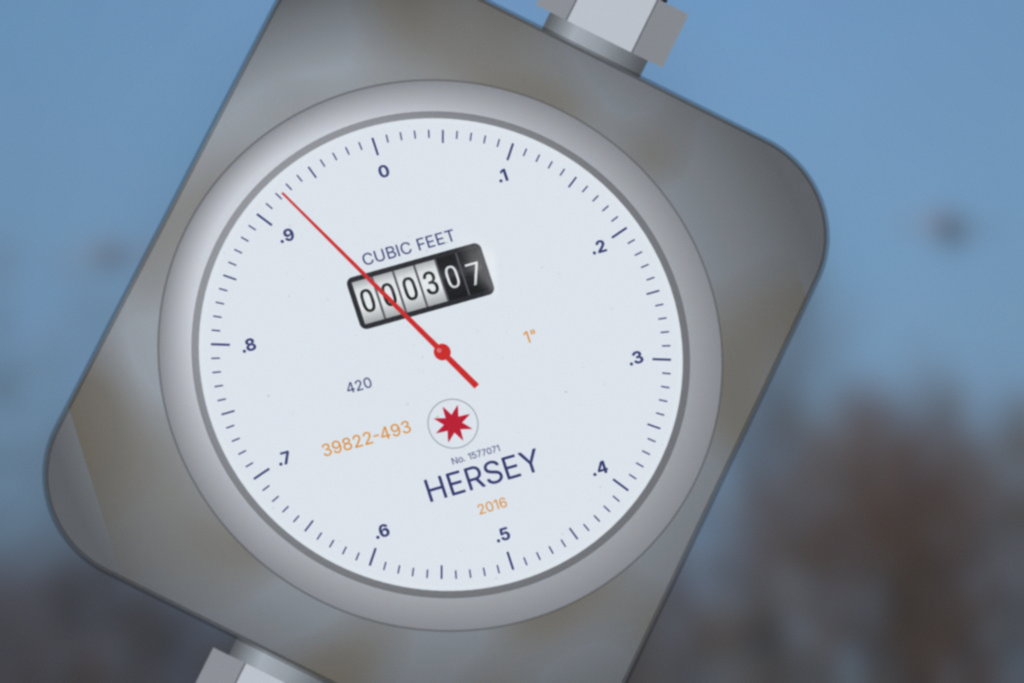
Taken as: 306.92
